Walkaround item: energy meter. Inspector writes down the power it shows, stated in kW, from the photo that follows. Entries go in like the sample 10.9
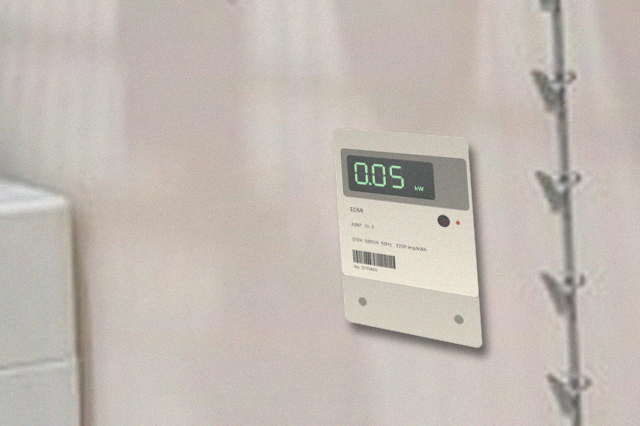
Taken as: 0.05
